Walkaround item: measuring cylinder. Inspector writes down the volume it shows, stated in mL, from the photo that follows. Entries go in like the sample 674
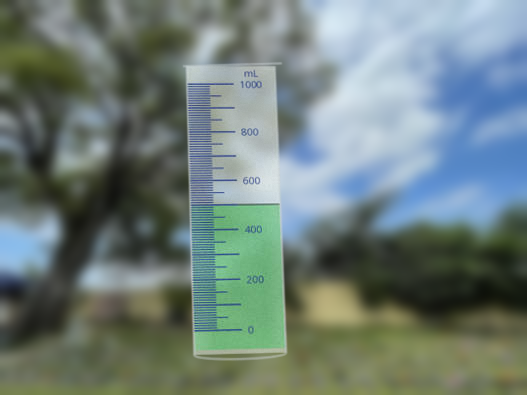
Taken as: 500
